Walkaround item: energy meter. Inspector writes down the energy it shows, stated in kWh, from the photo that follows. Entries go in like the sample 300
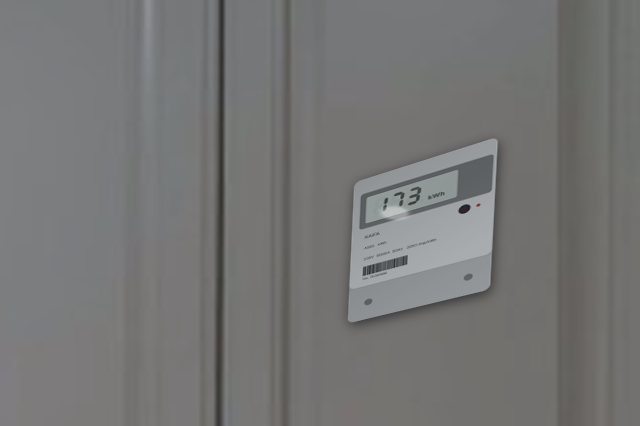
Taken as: 173
